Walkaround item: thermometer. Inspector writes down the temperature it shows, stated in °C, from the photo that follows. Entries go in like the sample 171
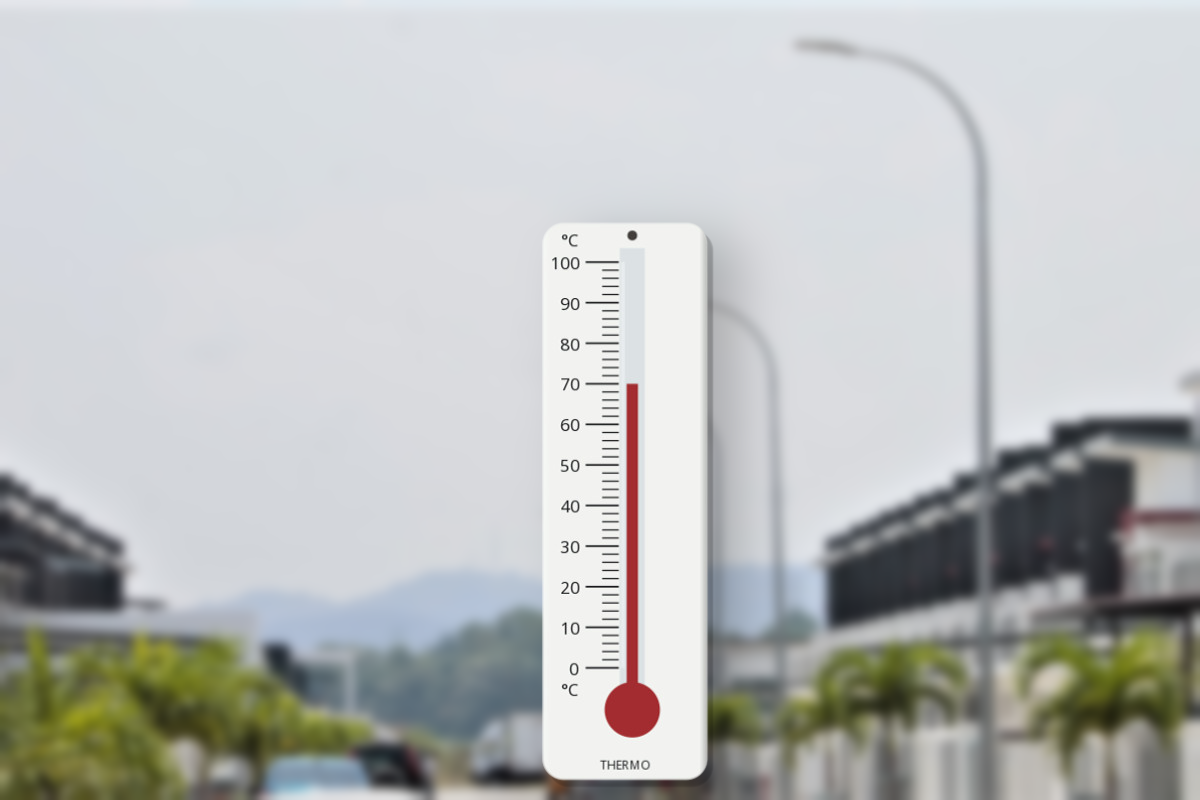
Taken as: 70
